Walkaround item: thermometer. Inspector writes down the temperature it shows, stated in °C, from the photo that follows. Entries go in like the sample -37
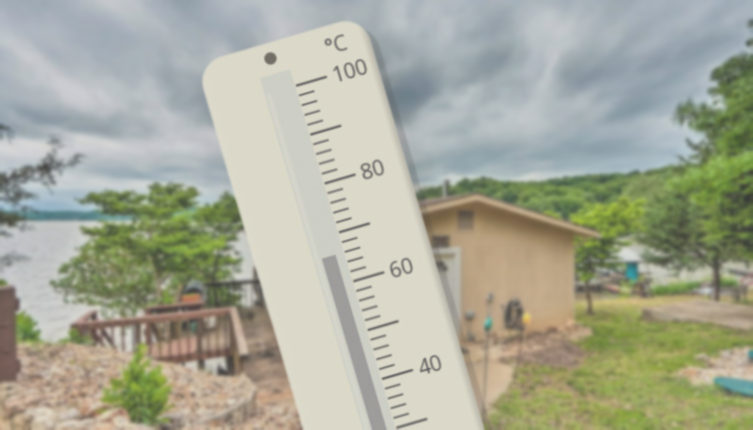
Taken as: 66
